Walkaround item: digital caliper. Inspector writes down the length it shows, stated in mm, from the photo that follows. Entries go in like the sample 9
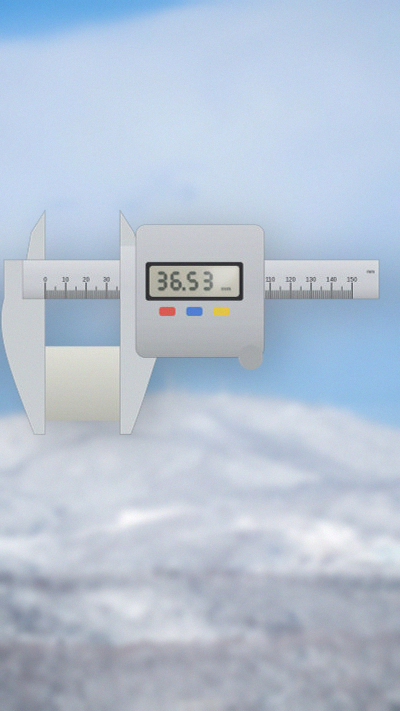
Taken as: 36.53
